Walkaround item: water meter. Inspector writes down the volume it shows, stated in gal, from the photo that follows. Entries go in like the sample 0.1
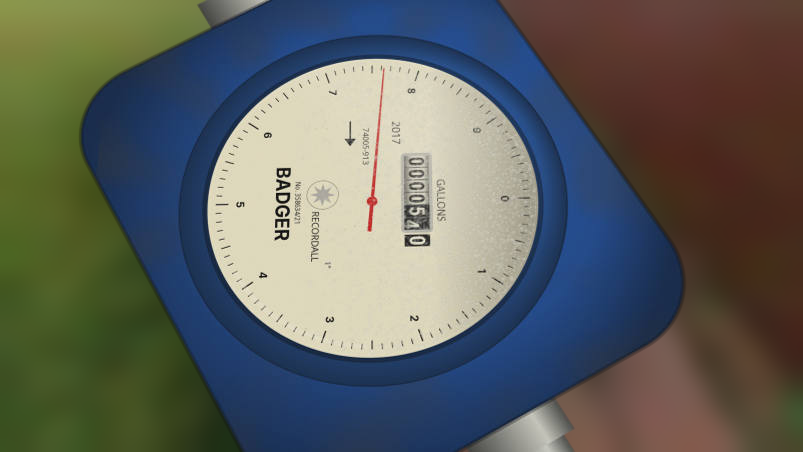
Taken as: 537.6
